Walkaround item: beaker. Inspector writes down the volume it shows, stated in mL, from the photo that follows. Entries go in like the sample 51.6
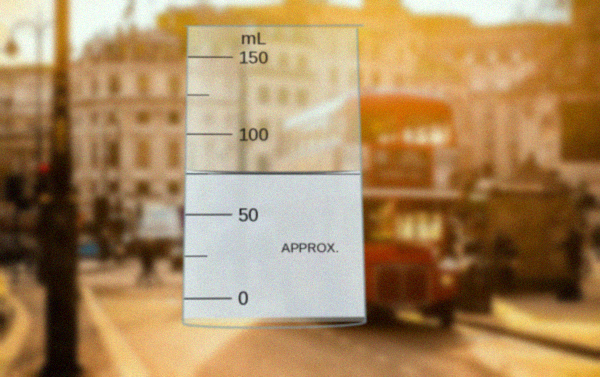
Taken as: 75
